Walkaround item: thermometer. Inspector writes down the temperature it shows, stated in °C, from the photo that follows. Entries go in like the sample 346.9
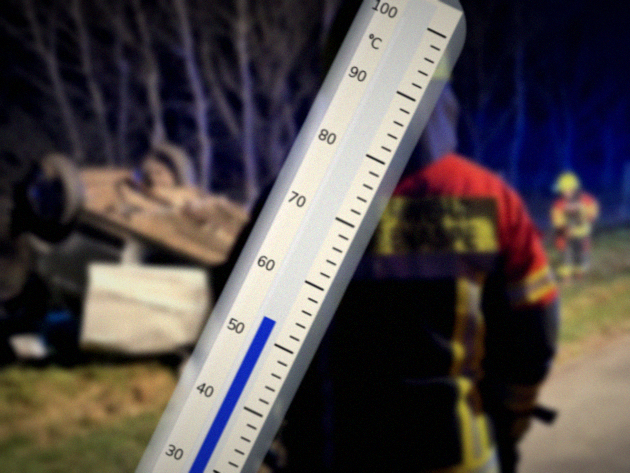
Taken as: 53
